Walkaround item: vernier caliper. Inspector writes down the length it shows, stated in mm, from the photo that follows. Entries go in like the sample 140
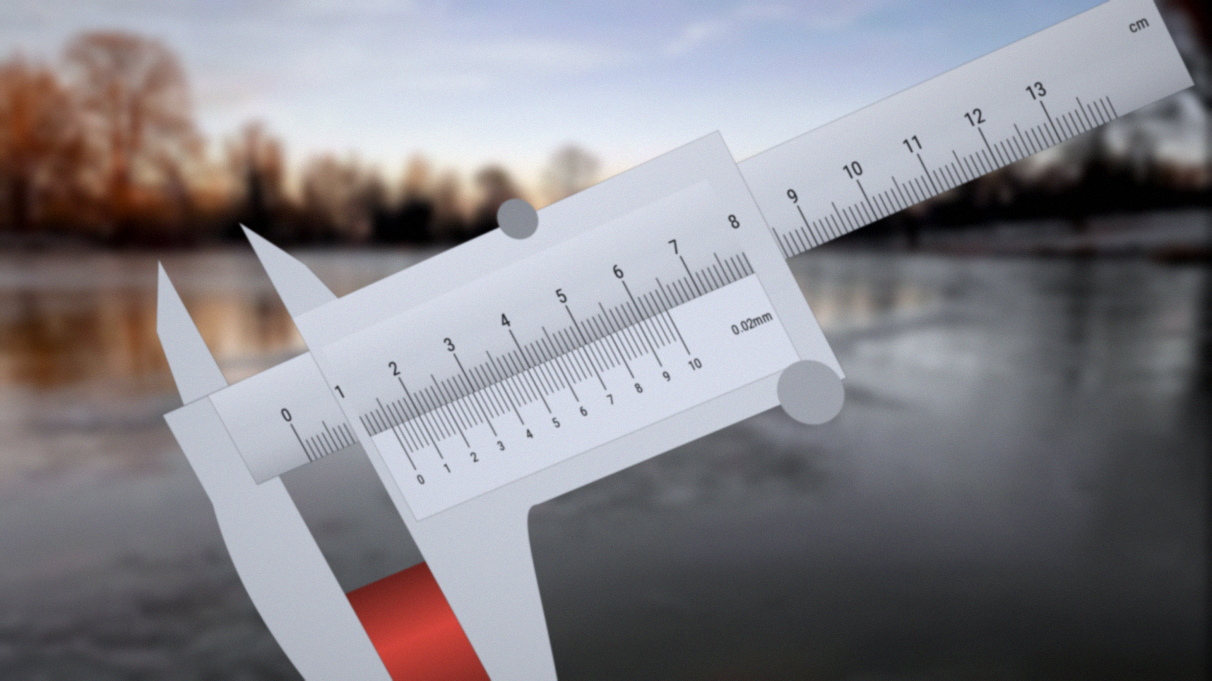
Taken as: 15.0
